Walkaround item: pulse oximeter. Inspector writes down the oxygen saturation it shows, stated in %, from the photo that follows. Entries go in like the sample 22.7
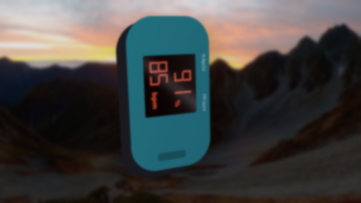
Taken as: 91
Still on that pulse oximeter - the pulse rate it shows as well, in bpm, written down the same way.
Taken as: 85
